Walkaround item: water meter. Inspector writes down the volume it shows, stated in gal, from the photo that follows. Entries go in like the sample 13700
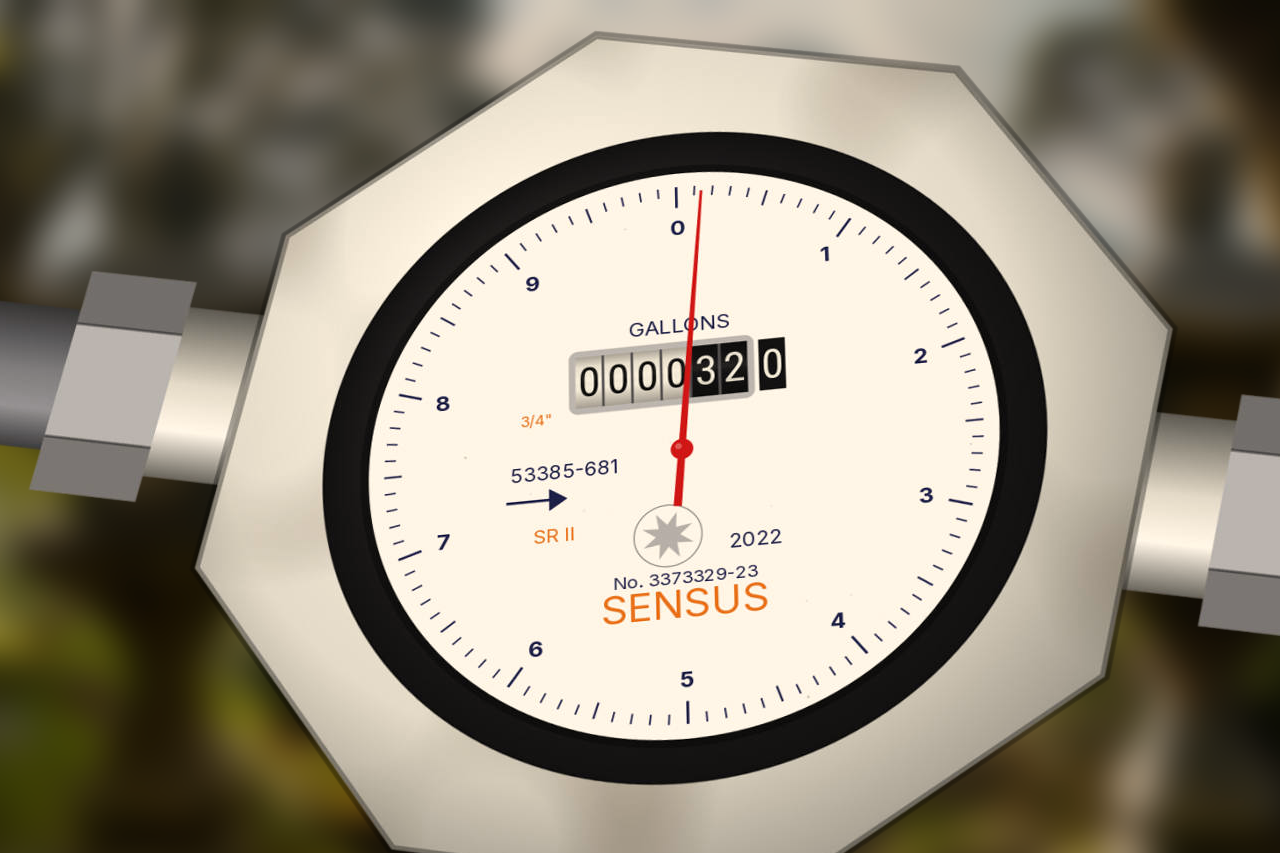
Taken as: 320.1
